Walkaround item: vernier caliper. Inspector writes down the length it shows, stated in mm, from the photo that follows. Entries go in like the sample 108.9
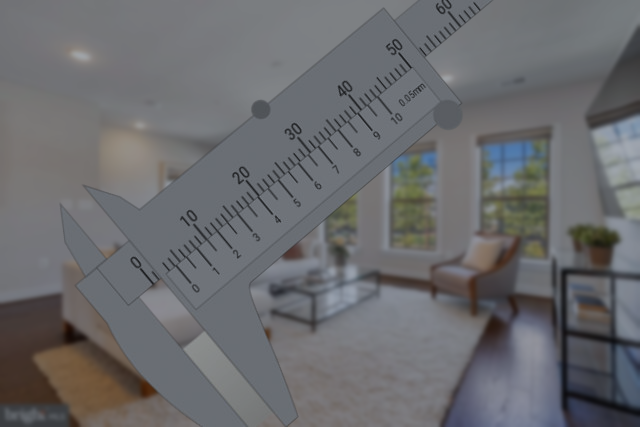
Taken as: 4.2
